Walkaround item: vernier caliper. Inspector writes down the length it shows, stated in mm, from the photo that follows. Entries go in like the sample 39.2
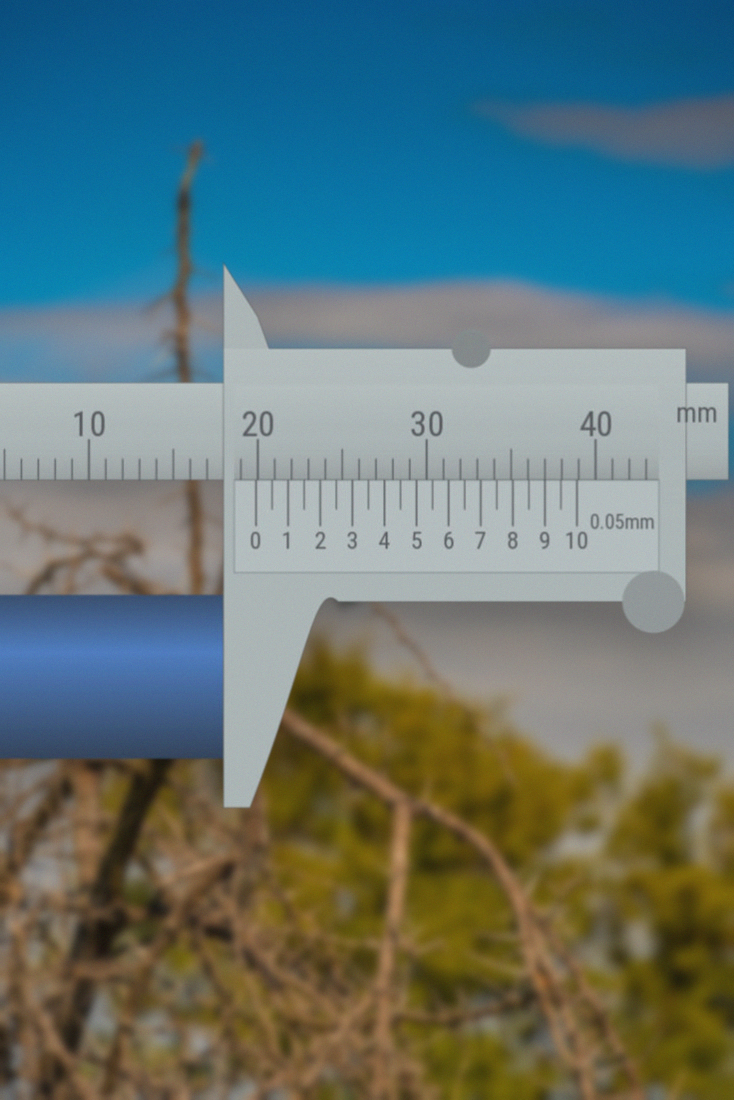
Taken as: 19.9
